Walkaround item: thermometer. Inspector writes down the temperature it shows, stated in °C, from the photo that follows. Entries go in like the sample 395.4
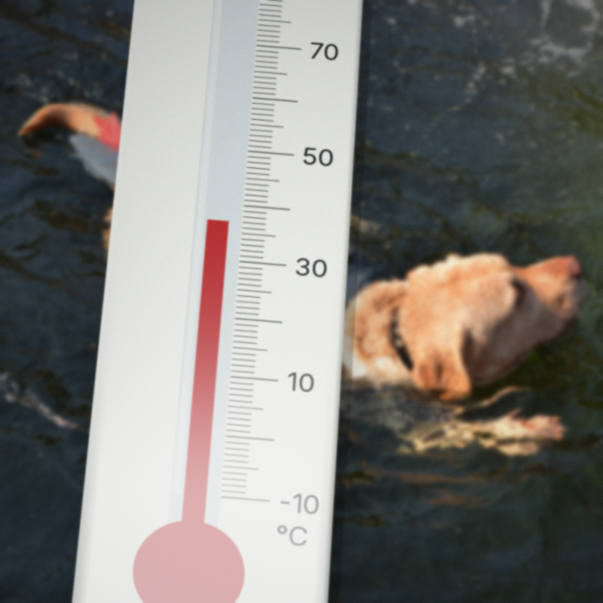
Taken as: 37
